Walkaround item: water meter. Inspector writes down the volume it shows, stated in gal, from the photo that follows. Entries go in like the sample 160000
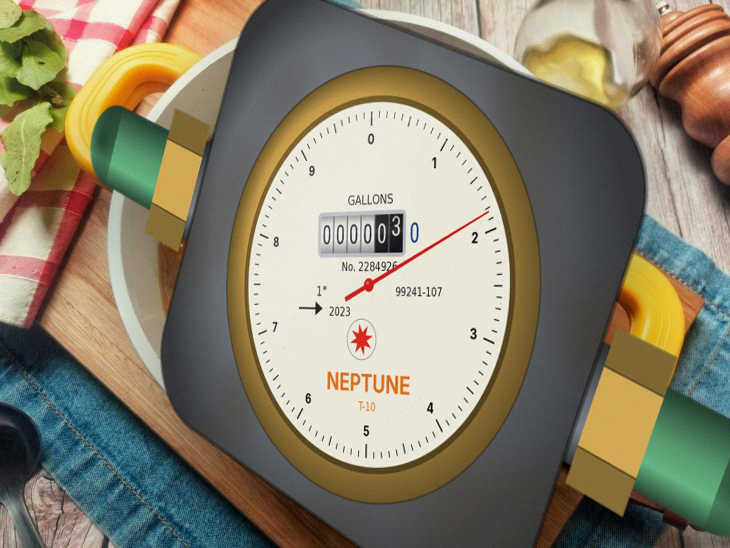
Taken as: 31.8
